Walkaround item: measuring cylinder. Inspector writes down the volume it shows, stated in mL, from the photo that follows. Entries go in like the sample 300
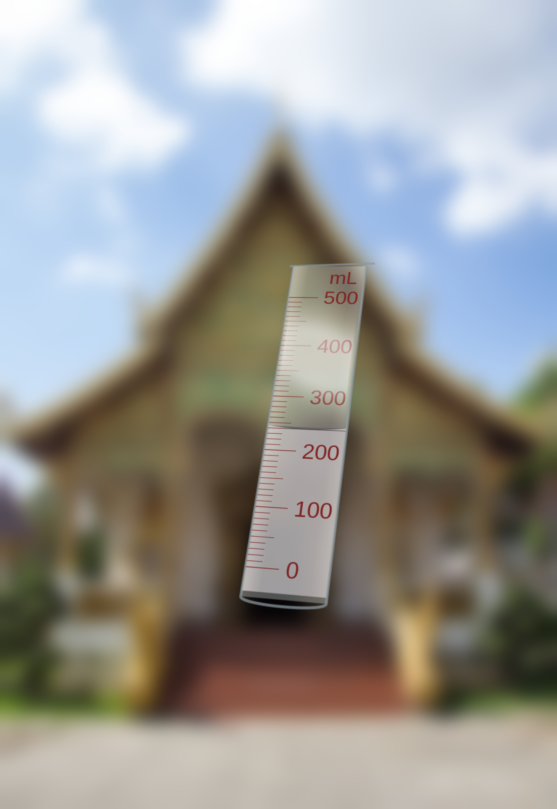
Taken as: 240
